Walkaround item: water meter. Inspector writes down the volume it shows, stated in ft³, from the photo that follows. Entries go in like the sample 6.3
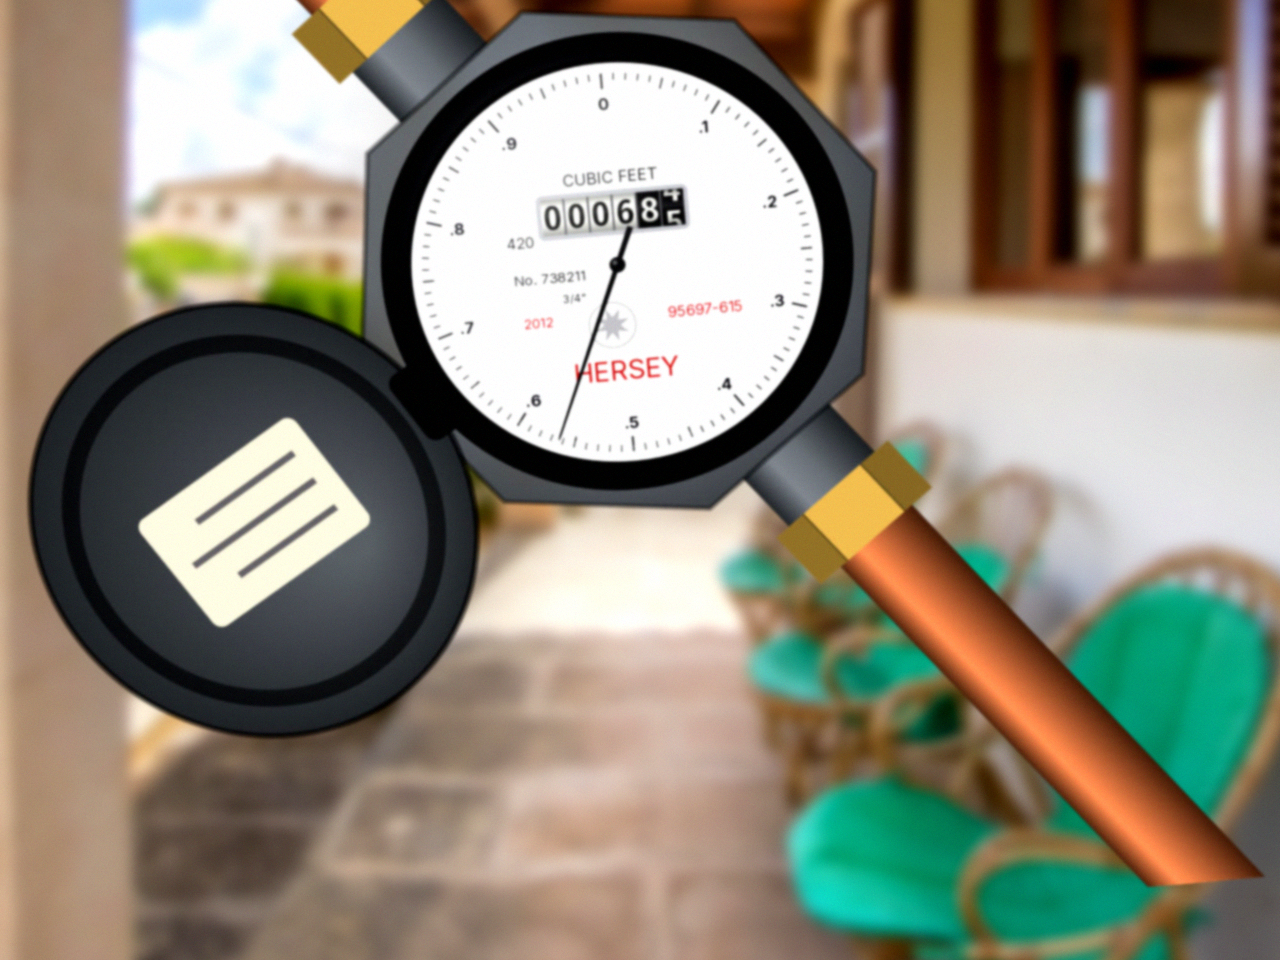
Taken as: 684.56
